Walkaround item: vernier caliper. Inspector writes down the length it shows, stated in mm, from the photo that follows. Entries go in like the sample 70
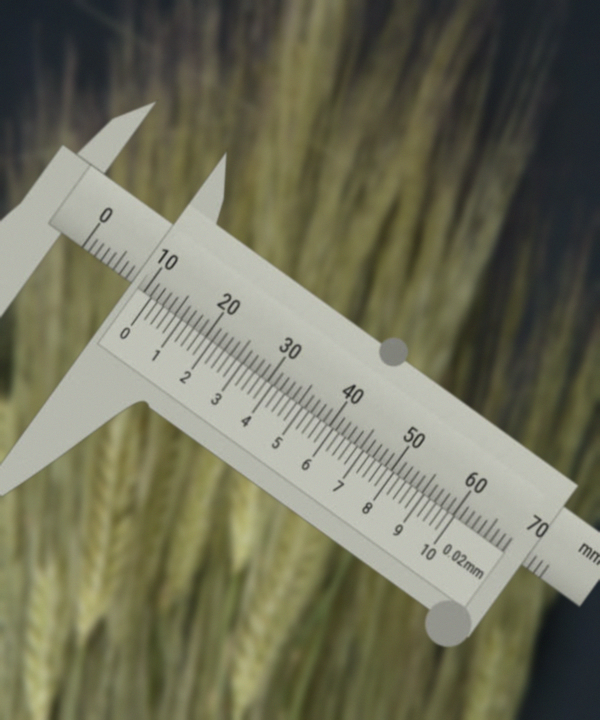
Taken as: 11.2
